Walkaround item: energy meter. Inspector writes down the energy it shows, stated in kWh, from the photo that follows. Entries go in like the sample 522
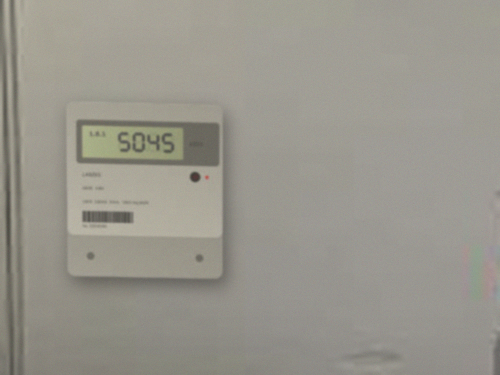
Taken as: 5045
